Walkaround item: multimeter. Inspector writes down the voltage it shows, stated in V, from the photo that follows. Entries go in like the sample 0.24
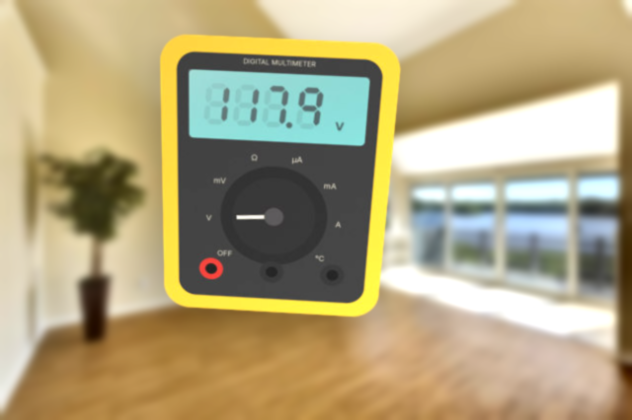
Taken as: 117.9
